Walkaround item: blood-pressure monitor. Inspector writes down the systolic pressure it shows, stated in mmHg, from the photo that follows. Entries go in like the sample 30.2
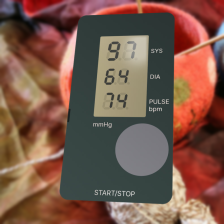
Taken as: 97
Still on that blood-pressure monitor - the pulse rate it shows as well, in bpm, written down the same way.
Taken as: 74
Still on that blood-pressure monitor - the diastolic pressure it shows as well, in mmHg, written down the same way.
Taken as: 64
